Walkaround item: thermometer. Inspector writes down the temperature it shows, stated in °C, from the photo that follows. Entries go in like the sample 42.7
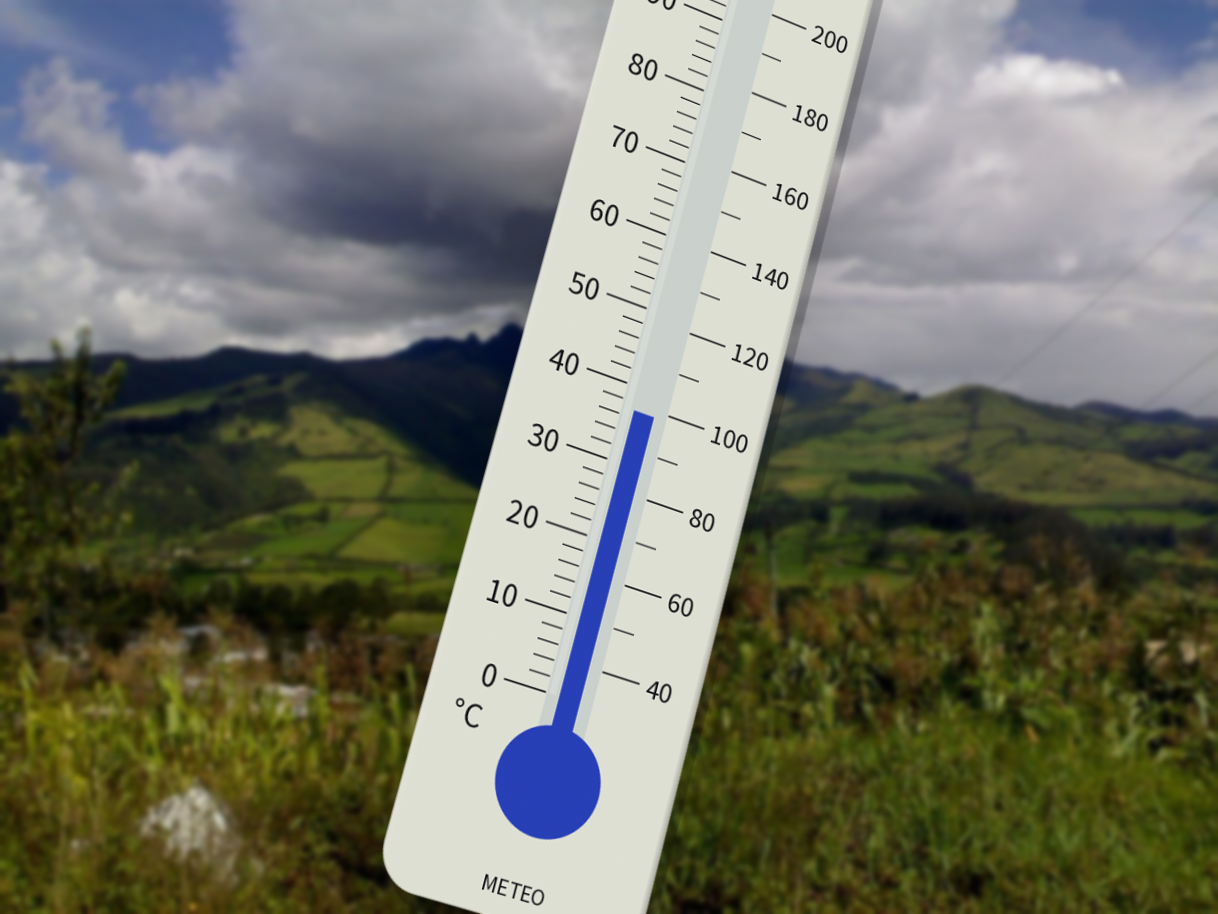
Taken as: 37
